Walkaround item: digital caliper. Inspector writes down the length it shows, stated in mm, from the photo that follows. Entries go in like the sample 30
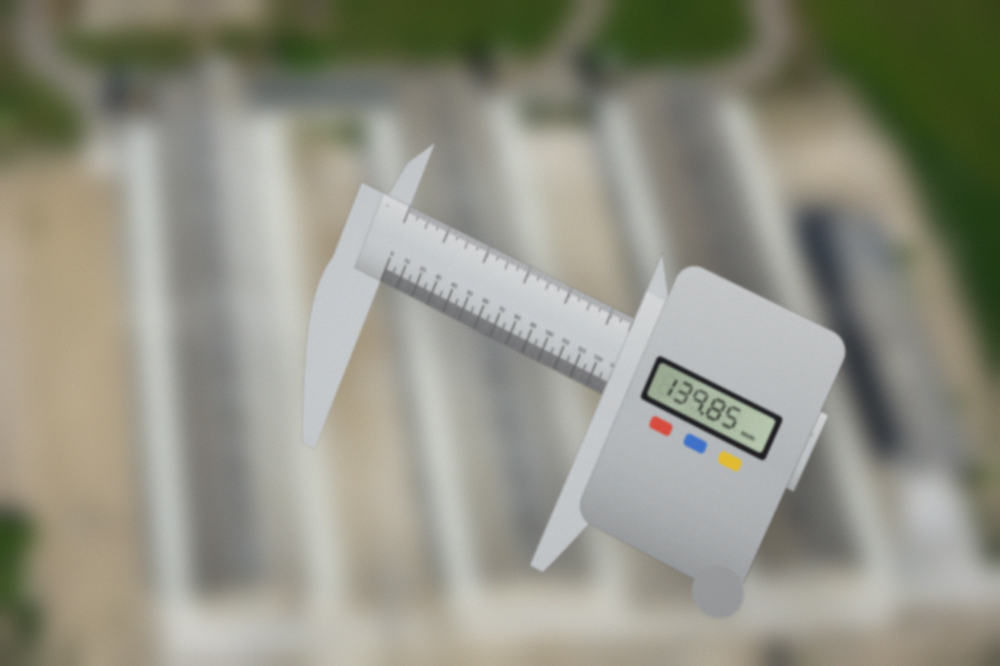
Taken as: 139.85
